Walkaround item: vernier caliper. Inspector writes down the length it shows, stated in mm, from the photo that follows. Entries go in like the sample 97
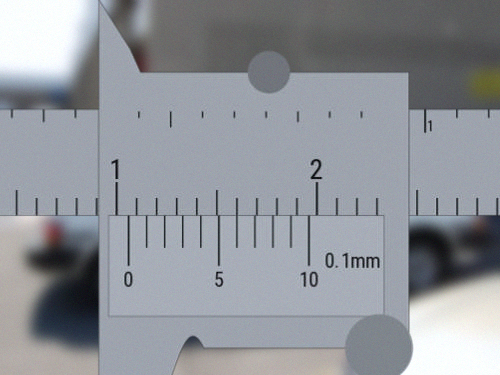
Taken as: 10.6
